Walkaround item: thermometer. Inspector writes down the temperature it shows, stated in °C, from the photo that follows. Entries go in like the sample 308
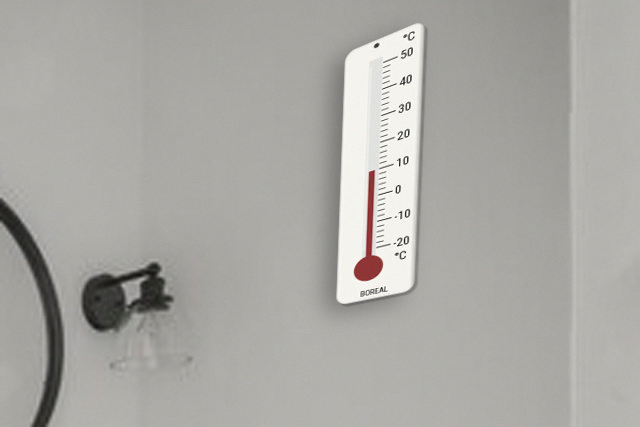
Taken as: 10
